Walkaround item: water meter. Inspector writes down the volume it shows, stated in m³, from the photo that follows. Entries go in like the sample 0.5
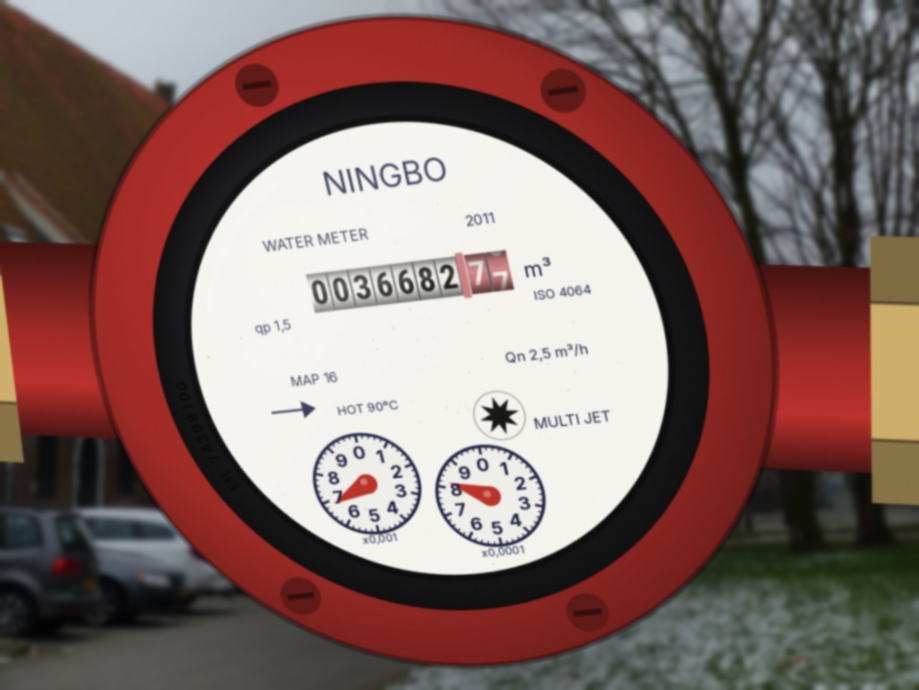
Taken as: 36682.7668
